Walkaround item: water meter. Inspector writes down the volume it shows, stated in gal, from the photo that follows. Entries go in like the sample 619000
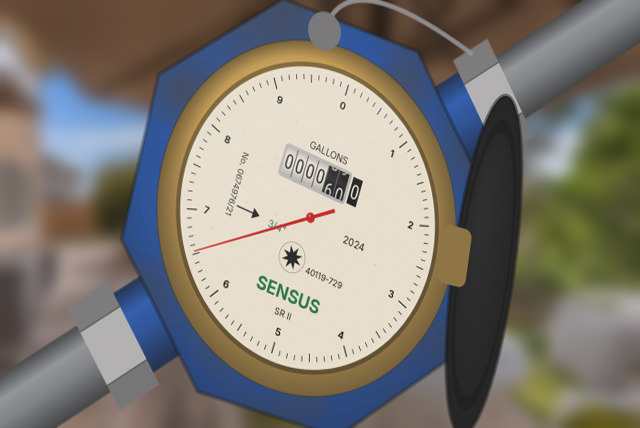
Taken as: 596.5
